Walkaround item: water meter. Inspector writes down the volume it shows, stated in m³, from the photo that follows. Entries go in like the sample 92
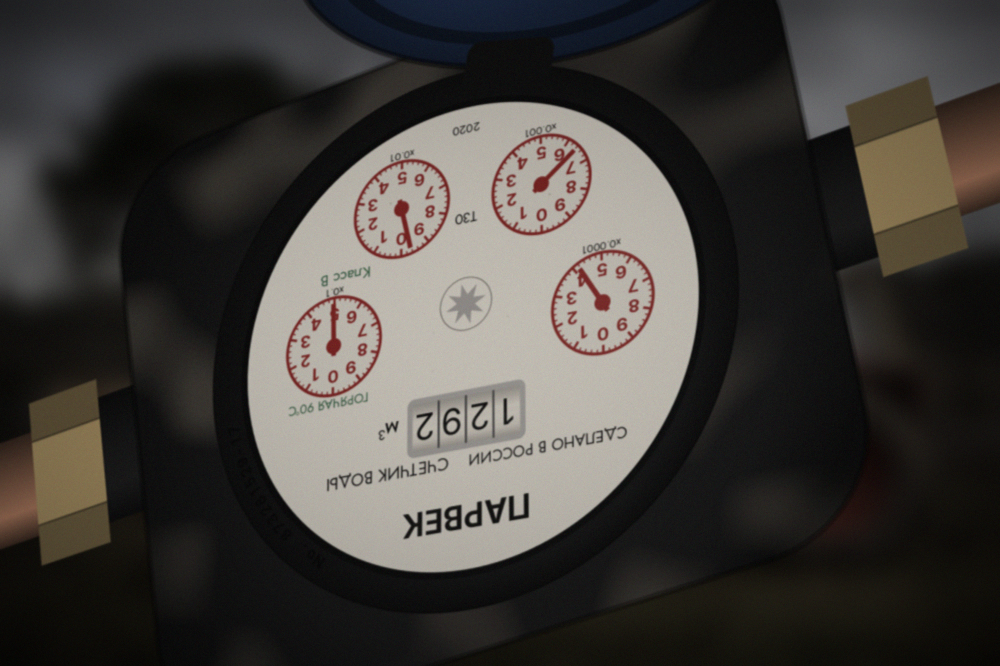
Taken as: 1292.4964
